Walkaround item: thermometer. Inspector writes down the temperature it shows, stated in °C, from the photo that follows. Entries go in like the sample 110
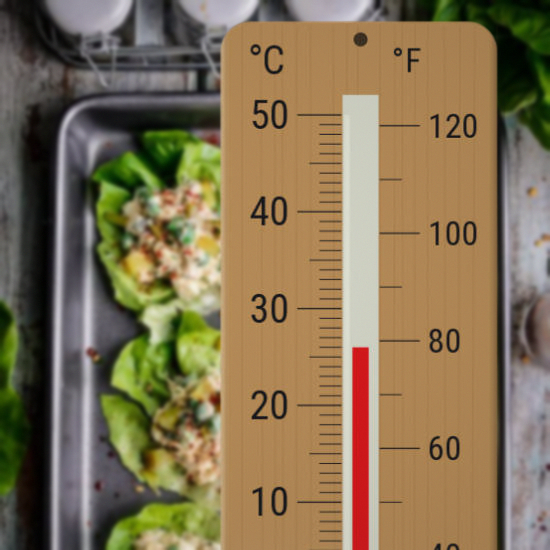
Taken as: 26
